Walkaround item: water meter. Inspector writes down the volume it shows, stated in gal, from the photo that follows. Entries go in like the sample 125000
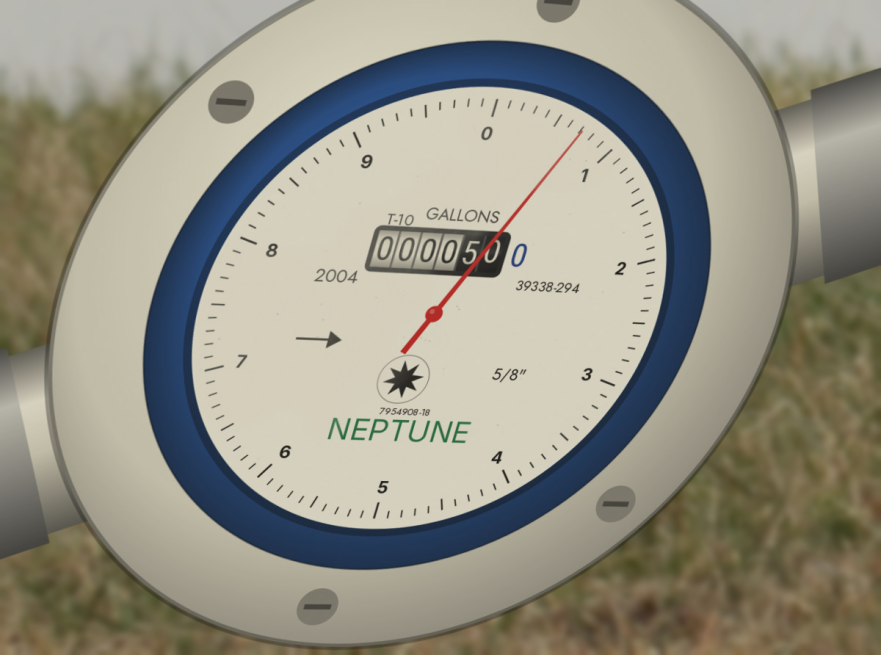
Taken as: 500.7
